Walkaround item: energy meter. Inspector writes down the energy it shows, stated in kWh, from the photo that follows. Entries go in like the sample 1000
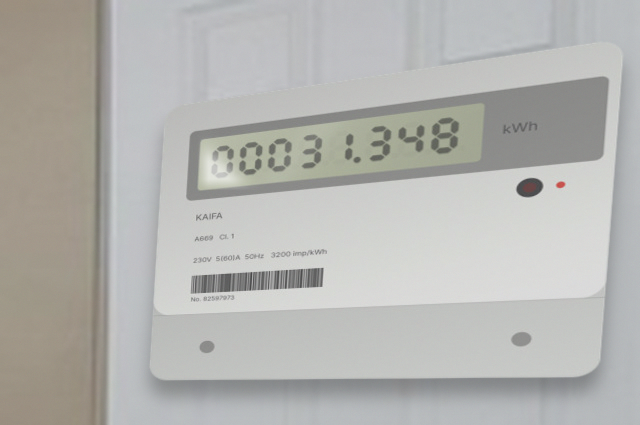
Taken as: 31.348
